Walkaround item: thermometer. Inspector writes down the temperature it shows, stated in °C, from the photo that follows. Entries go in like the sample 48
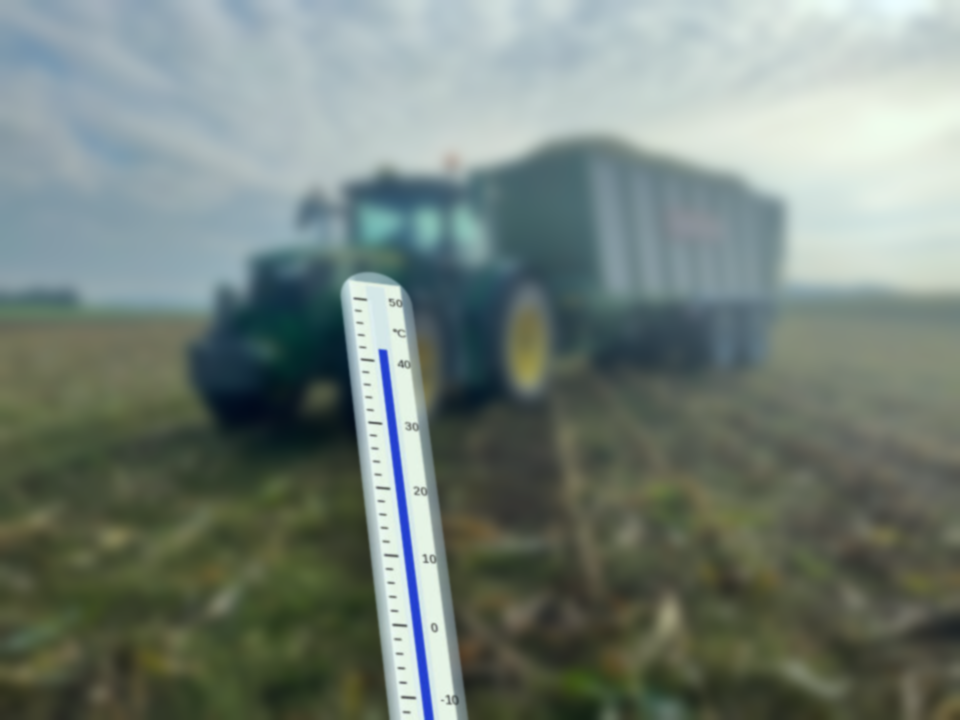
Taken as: 42
